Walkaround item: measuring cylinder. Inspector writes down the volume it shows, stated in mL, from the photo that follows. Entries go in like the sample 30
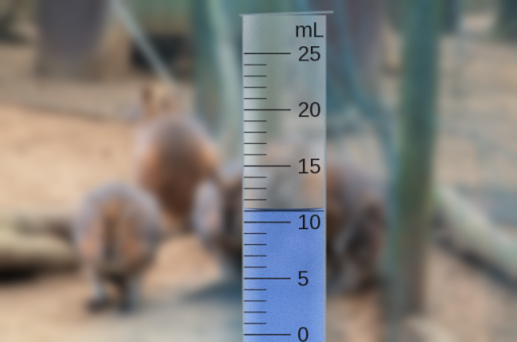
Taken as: 11
